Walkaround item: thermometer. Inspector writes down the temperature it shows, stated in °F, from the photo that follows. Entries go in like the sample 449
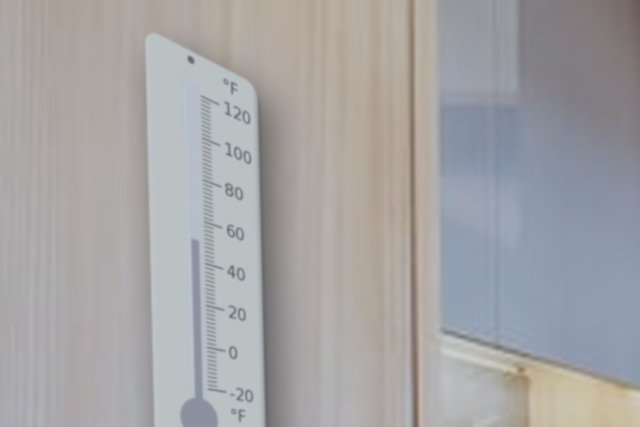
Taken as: 50
